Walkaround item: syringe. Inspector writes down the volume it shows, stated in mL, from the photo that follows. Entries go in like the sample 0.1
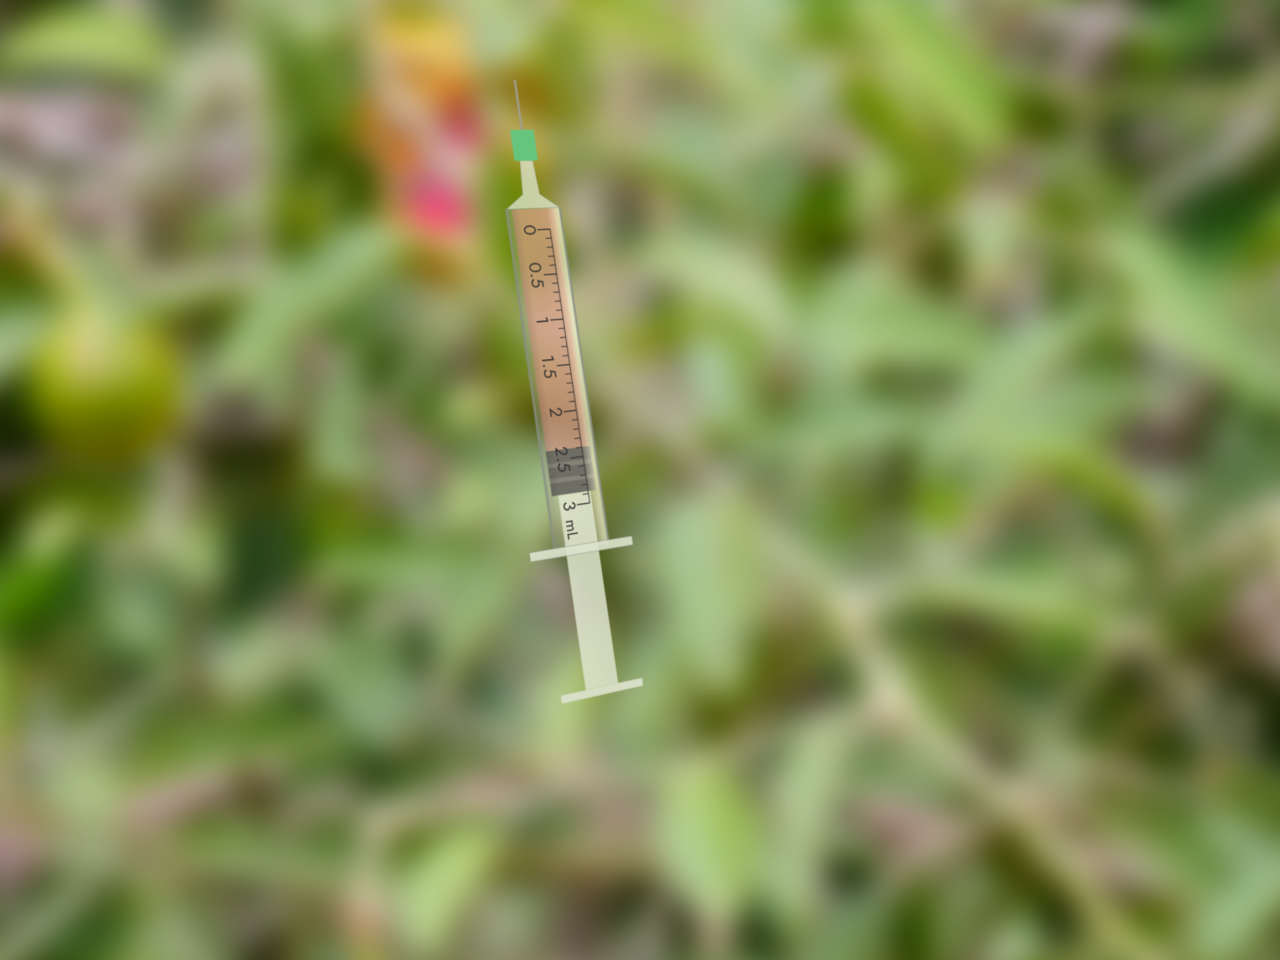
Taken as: 2.4
